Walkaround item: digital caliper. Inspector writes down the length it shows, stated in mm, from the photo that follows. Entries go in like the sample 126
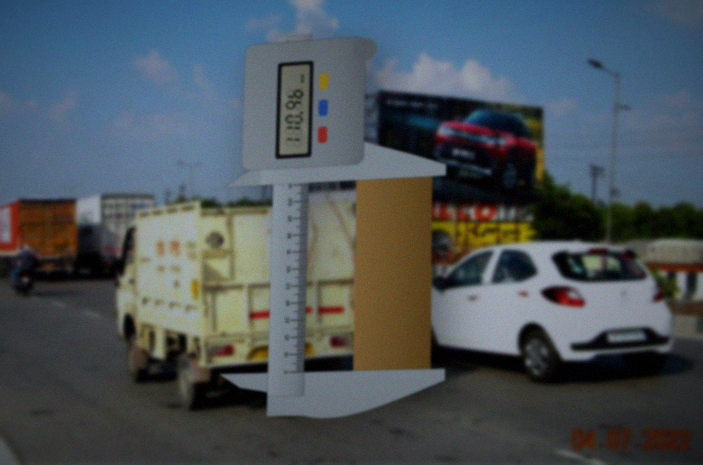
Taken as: 110.96
